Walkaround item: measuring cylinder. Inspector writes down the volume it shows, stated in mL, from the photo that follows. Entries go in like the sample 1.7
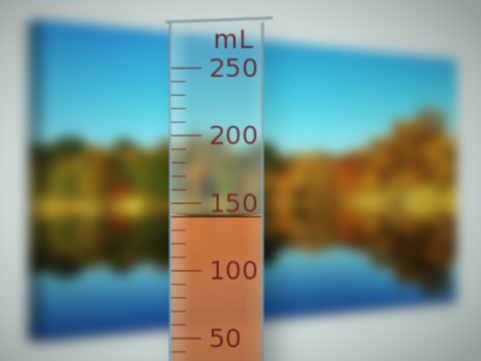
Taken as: 140
